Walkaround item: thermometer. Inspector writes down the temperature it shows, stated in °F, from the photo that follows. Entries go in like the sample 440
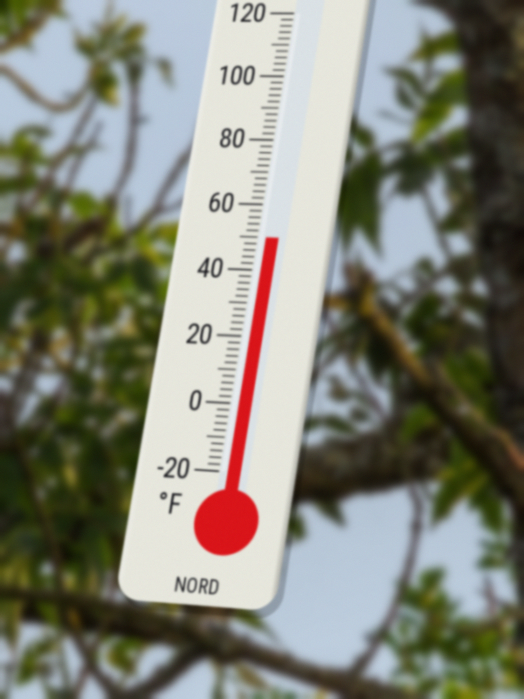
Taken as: 50
